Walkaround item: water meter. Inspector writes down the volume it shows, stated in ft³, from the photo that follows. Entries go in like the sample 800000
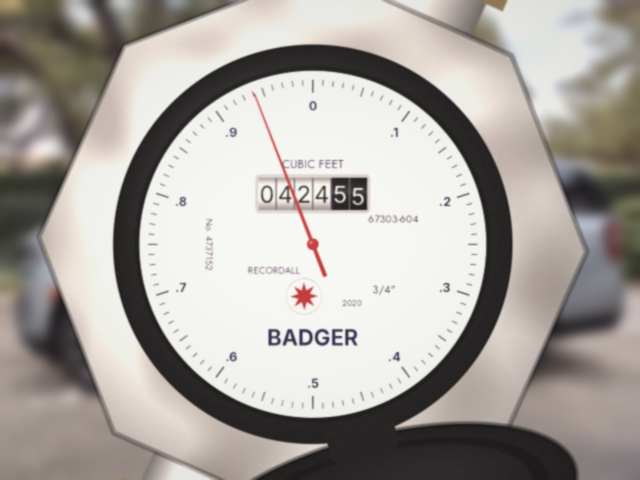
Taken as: 42454.94
